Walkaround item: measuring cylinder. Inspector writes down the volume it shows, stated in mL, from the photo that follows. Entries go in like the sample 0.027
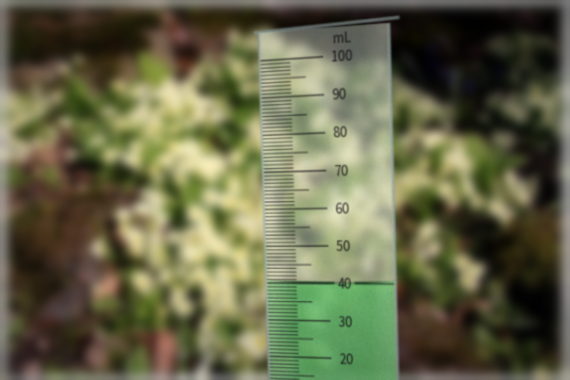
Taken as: 40
